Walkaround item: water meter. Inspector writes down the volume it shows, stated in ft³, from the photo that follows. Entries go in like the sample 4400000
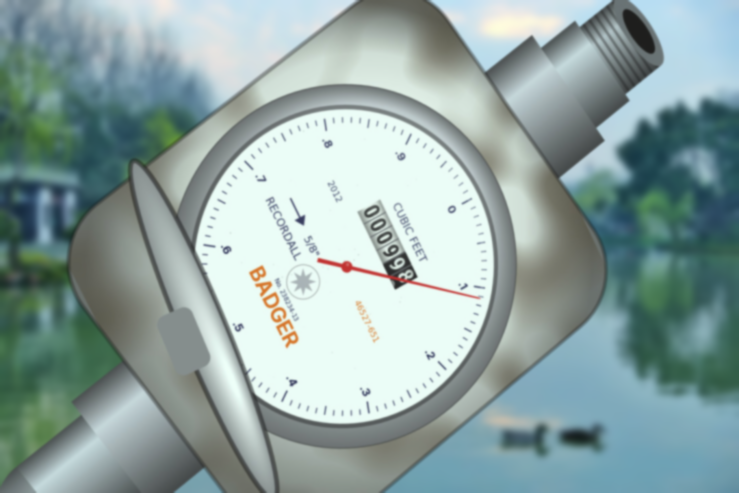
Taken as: 998.11
